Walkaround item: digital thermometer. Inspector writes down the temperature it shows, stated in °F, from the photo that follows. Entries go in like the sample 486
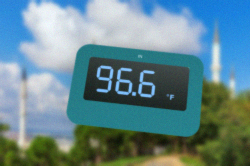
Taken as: 96.6
